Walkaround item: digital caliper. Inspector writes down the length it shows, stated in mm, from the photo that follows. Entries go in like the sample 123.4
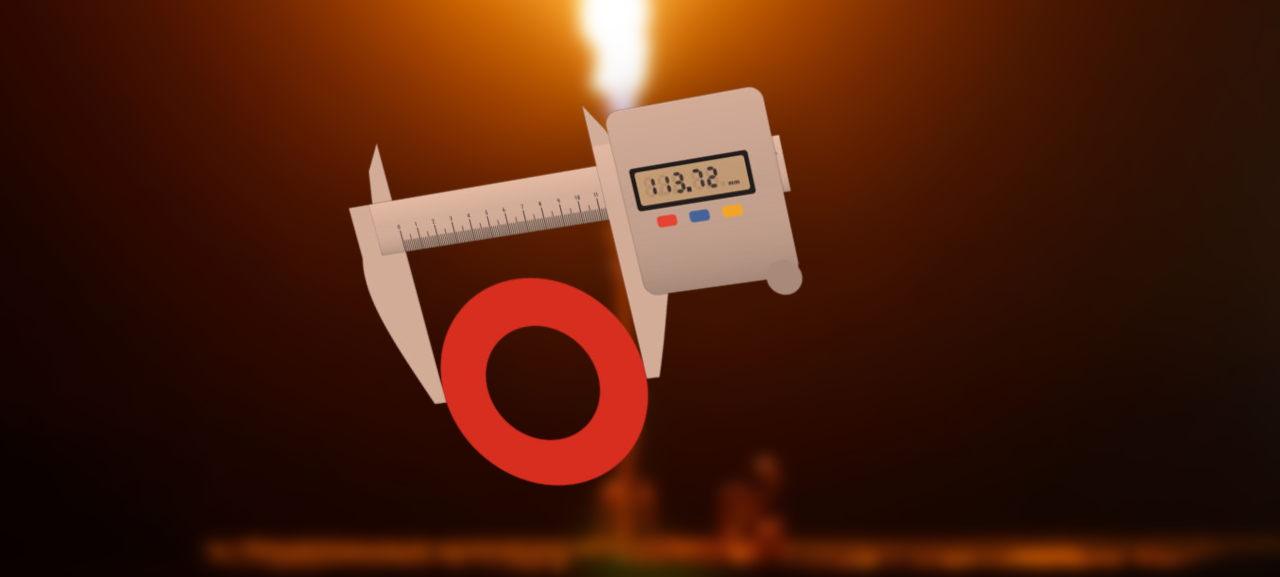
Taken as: 113.72
